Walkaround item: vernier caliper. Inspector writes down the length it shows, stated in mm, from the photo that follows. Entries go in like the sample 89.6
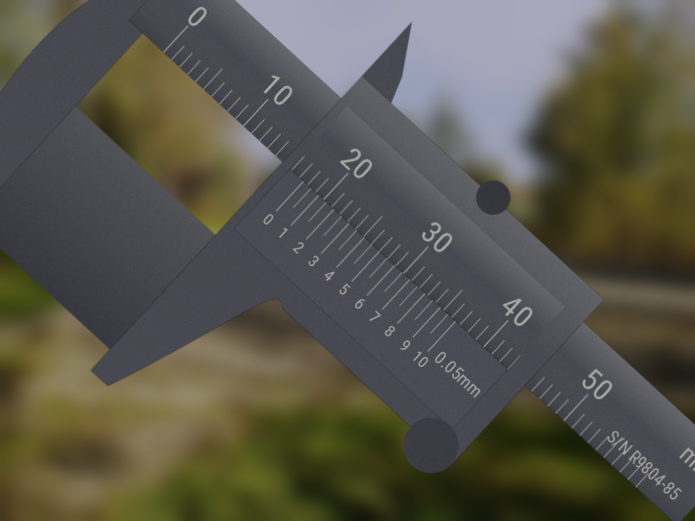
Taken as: 17.5
